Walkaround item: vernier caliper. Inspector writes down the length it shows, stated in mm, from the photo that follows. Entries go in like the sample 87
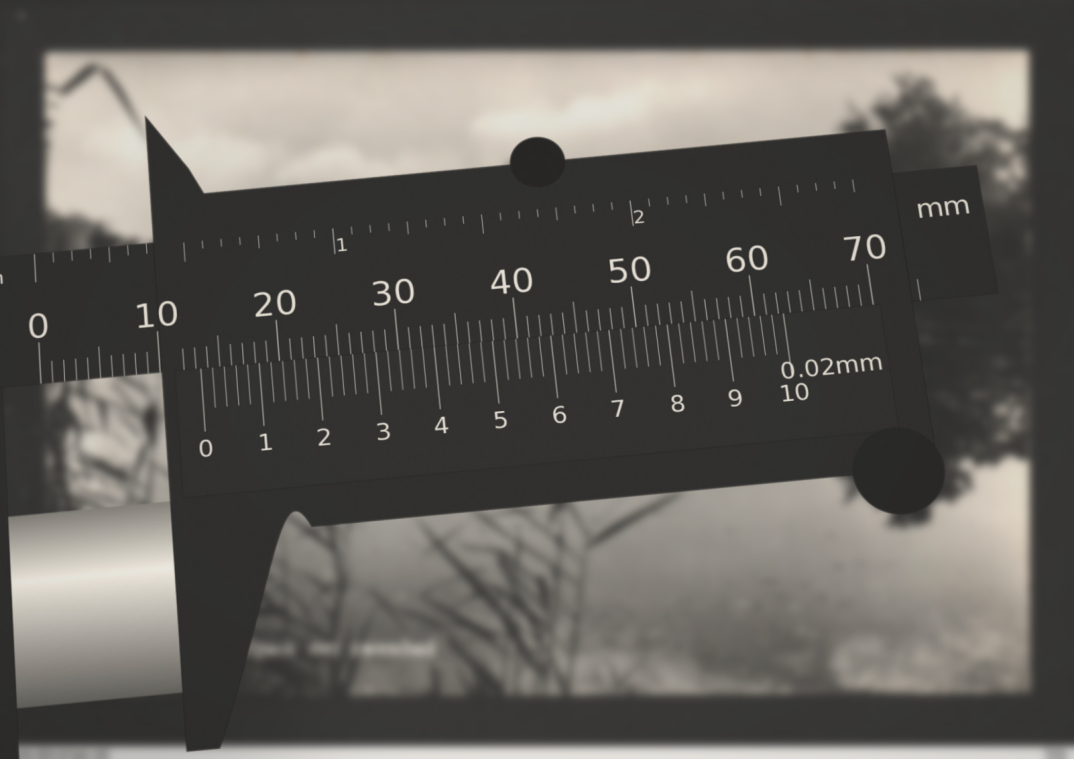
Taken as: 13.4
